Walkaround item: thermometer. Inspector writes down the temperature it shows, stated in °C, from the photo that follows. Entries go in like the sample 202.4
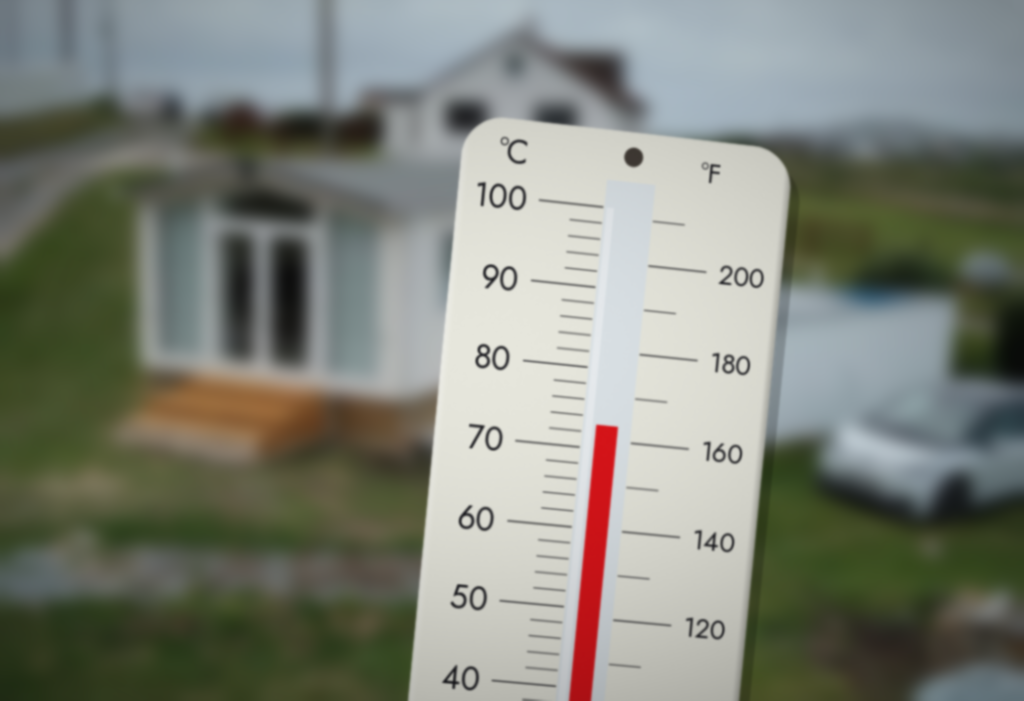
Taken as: 73
